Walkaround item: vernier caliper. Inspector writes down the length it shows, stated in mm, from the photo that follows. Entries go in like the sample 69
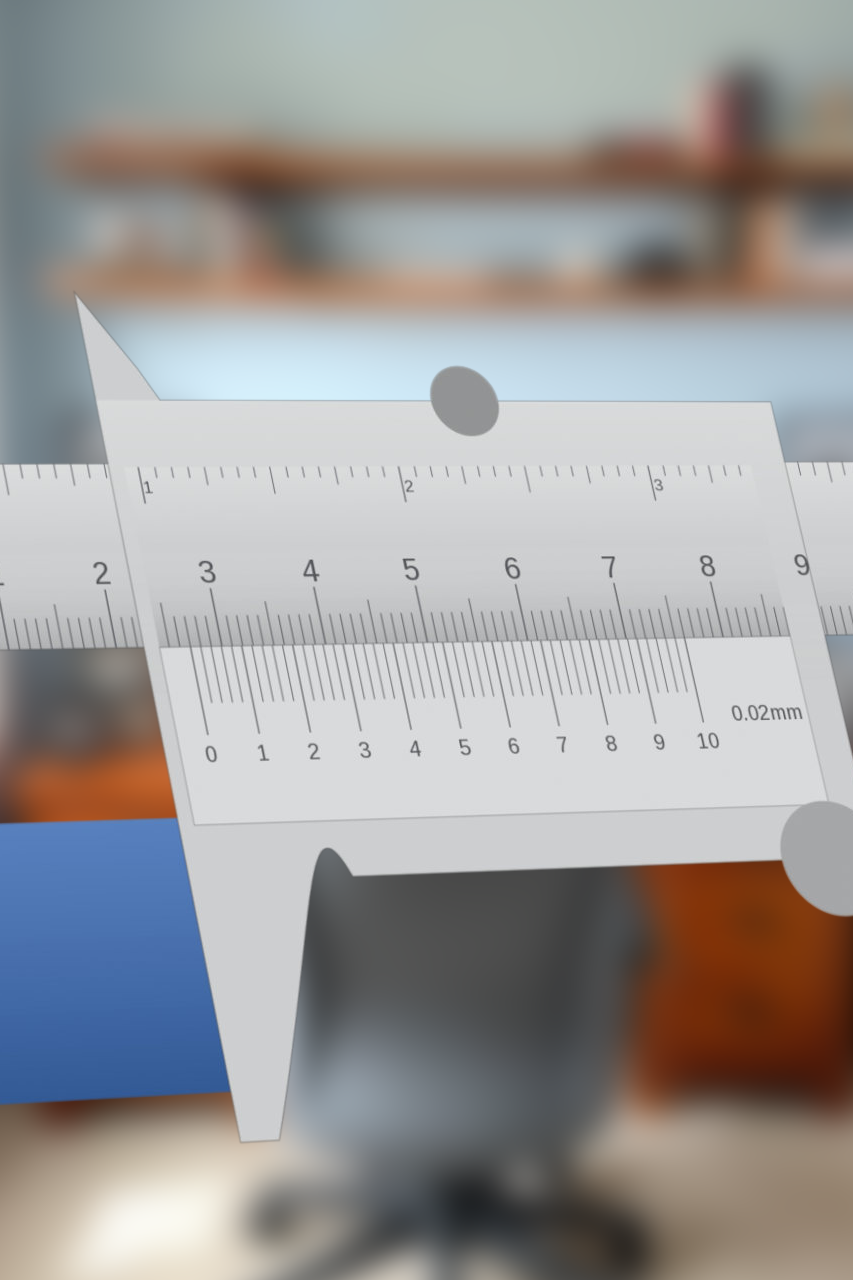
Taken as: 27.0
